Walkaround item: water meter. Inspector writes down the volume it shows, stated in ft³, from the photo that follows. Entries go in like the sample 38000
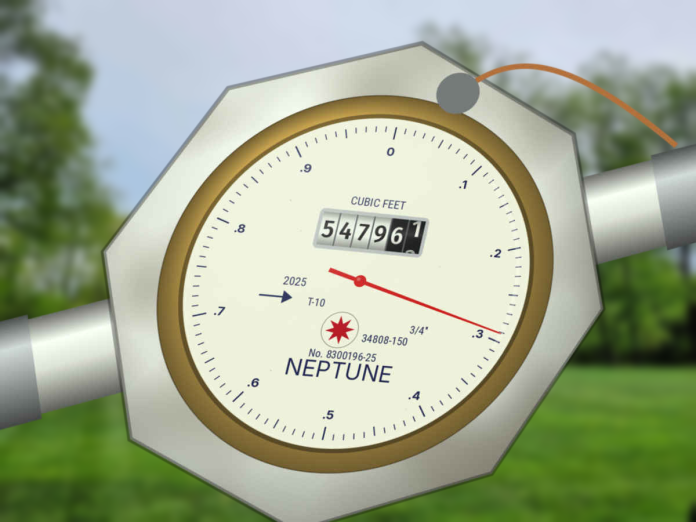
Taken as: 547961.29
